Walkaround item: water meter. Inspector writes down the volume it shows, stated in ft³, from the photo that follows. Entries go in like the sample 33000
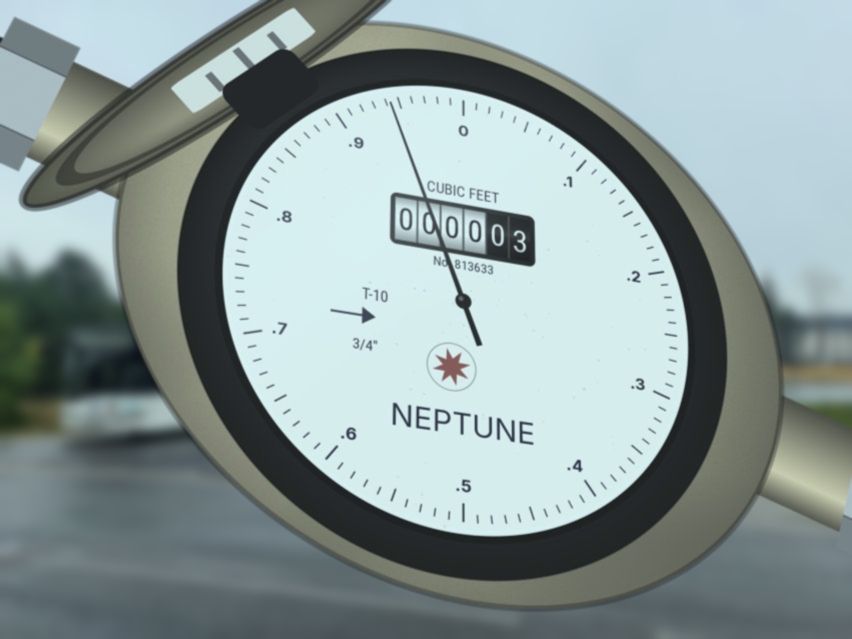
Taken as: 2.94
